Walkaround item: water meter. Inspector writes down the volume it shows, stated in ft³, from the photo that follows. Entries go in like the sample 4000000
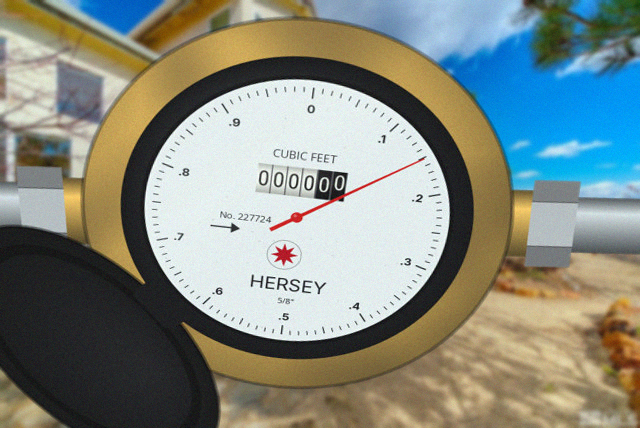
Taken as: 0.15
